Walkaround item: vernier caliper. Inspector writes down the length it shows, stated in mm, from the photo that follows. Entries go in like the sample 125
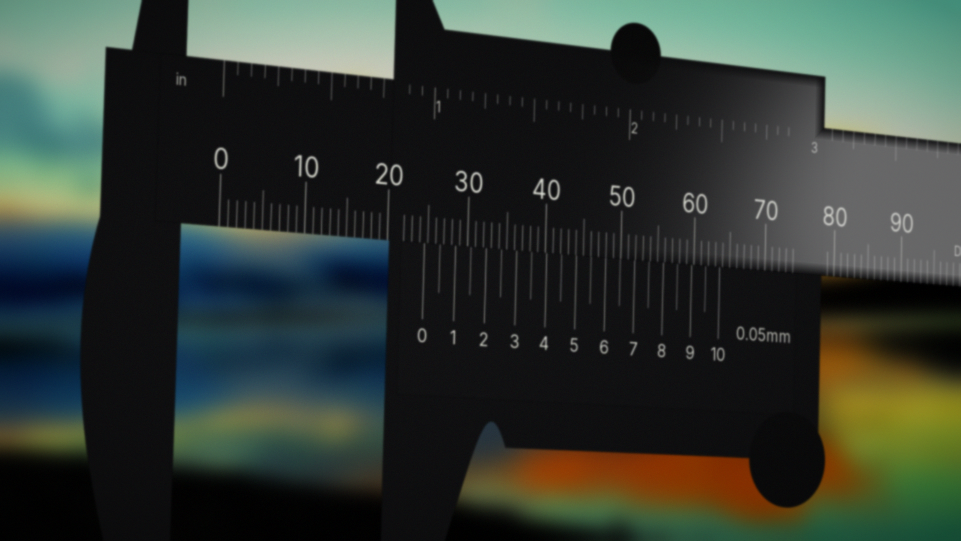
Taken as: 24.6
